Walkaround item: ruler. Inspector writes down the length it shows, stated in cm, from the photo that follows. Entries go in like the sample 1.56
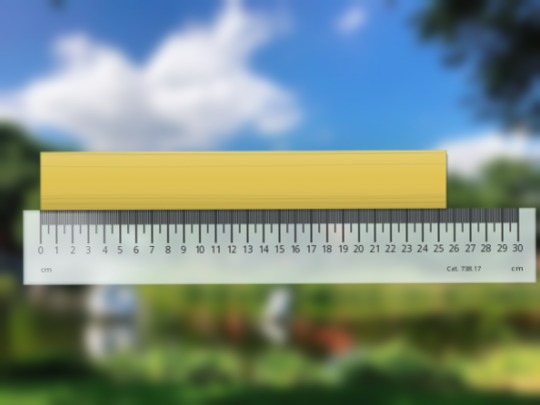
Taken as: 25.5
